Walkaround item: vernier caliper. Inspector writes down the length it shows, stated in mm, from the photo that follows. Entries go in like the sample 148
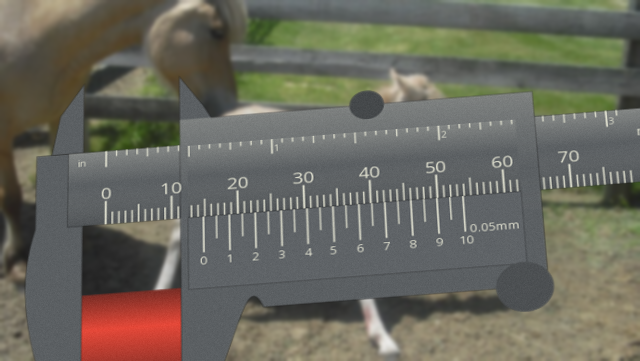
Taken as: 14.8
